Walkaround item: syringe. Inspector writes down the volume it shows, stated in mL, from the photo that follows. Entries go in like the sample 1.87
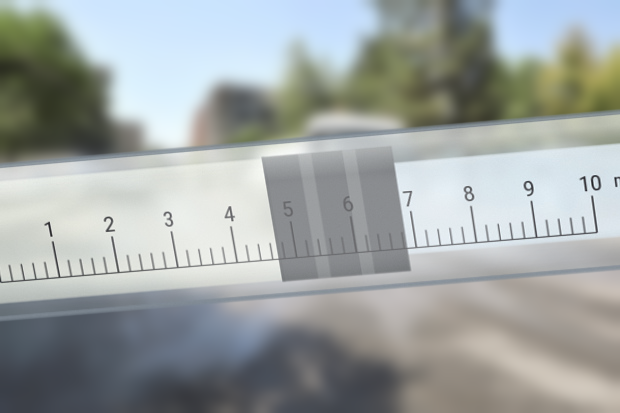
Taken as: 4.7
